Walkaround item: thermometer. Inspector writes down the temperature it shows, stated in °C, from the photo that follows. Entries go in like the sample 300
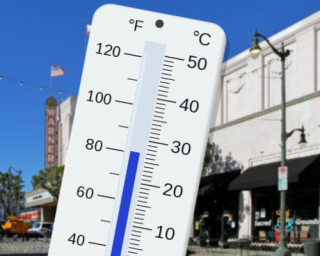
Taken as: 27
